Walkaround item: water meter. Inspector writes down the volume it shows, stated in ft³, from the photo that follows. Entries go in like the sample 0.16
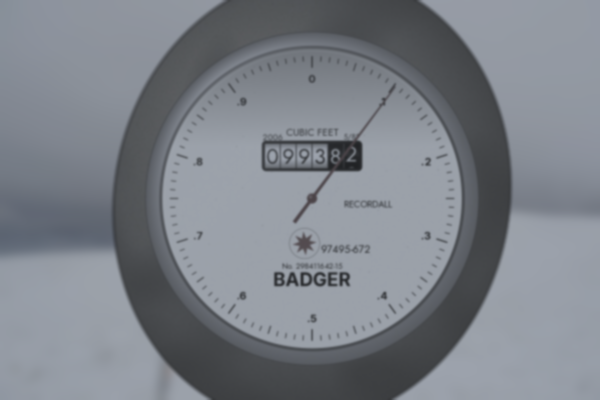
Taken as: 99382.10
